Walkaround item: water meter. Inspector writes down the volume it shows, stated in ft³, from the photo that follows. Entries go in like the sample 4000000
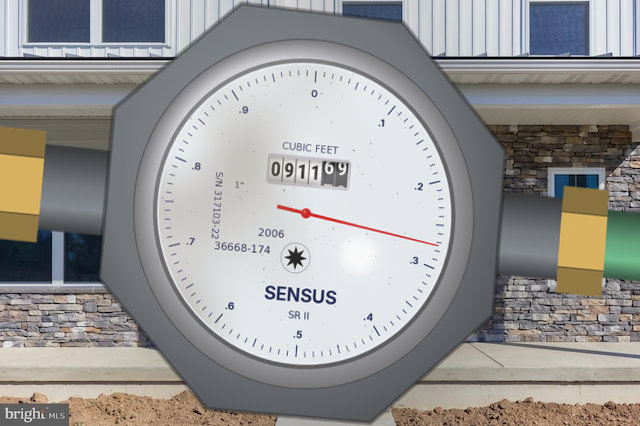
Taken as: 91169.27
